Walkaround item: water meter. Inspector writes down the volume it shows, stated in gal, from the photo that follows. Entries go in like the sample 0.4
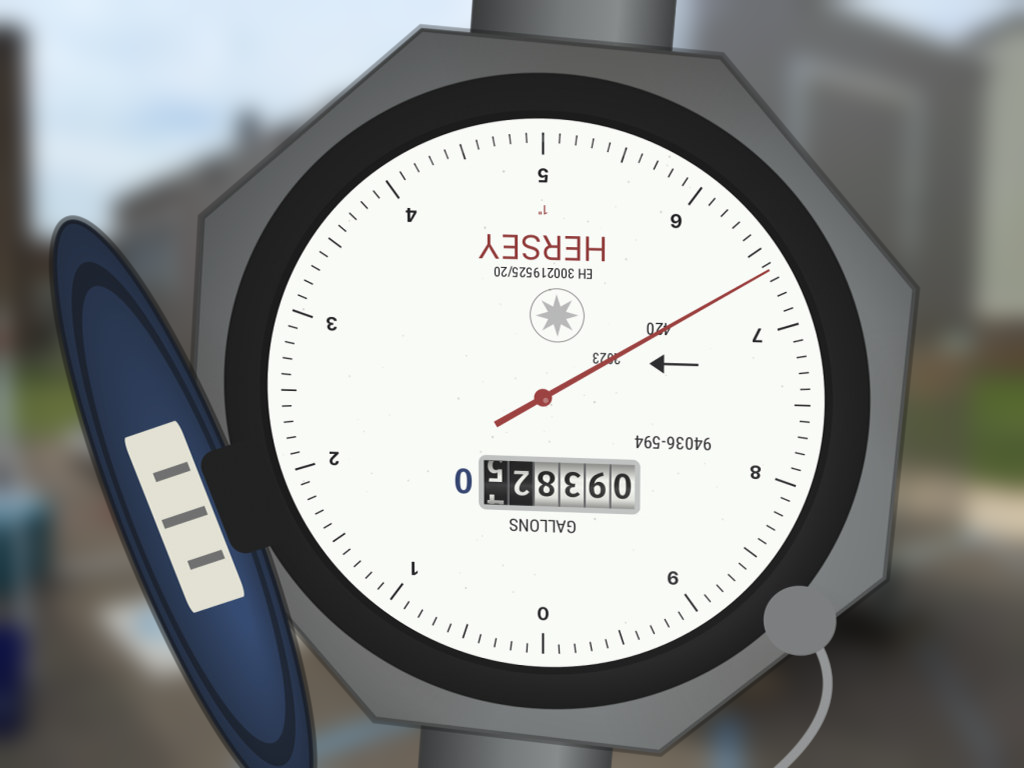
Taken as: 938246.6
